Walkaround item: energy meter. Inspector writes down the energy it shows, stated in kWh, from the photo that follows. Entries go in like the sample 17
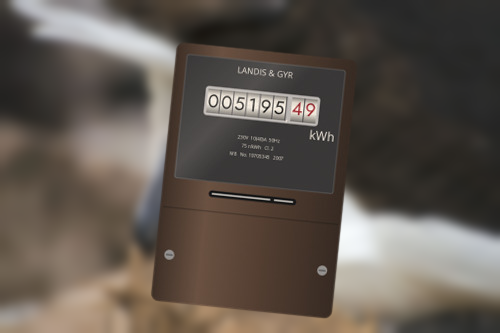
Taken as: 5195.49
